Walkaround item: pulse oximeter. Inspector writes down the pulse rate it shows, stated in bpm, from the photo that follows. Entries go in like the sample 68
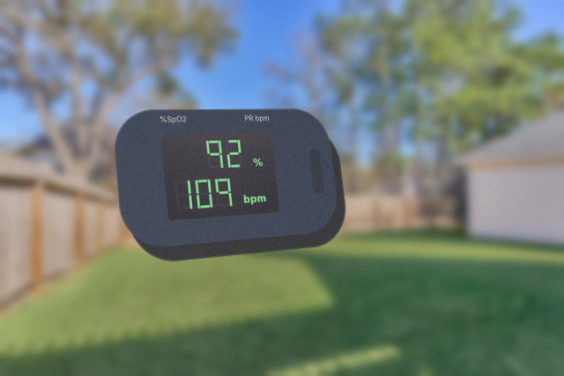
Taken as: 109
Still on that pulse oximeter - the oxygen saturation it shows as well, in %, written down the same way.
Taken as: 92
